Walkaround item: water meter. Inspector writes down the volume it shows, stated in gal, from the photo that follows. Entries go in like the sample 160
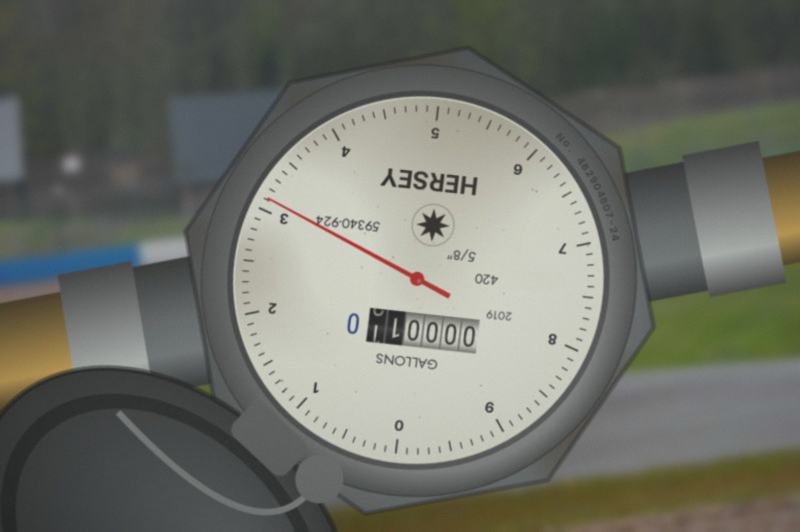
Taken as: 113.1
